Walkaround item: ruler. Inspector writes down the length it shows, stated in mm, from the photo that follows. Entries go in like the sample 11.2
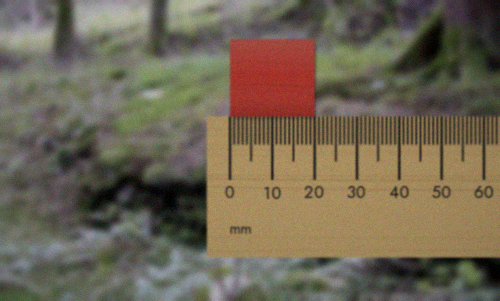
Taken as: 20
